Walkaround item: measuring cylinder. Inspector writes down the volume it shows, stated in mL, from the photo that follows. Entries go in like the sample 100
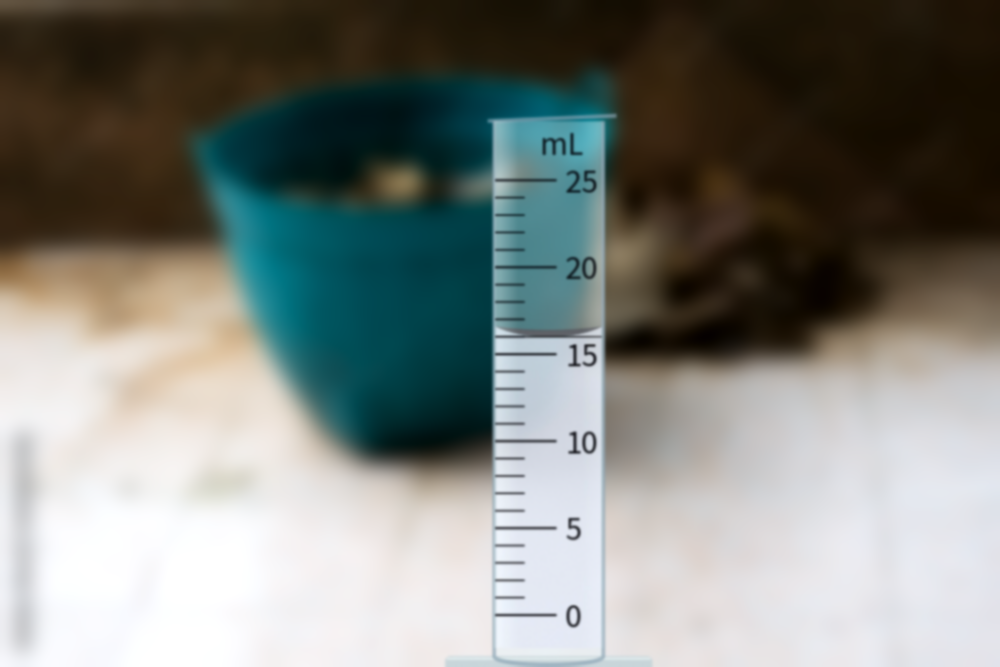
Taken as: 16
